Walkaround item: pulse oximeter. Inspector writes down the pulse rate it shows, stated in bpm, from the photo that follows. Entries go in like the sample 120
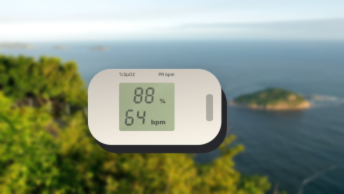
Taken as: 64
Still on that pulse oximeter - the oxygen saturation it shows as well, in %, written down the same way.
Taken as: 88
